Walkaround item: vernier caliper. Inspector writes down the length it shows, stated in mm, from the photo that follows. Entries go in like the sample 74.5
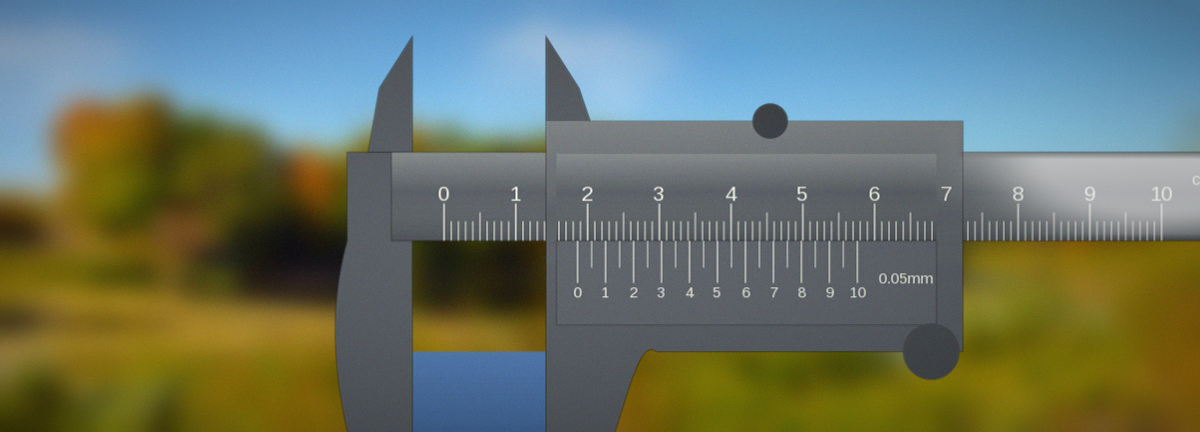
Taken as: 18.6
